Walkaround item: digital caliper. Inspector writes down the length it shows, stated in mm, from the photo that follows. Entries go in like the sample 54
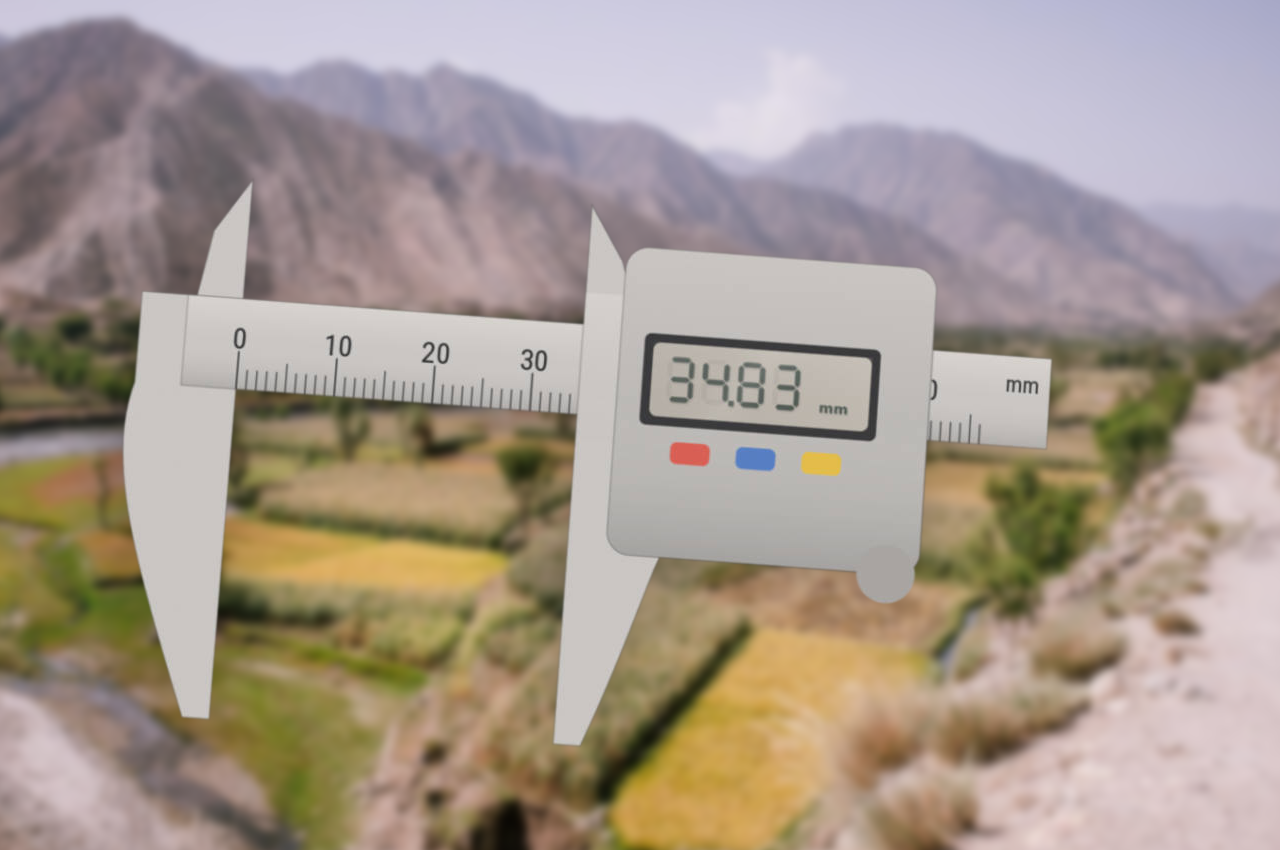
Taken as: 34.83
